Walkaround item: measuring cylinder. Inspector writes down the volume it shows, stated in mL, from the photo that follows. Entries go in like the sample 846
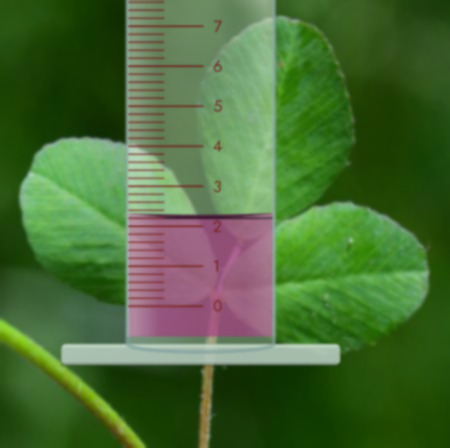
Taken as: 2.2
